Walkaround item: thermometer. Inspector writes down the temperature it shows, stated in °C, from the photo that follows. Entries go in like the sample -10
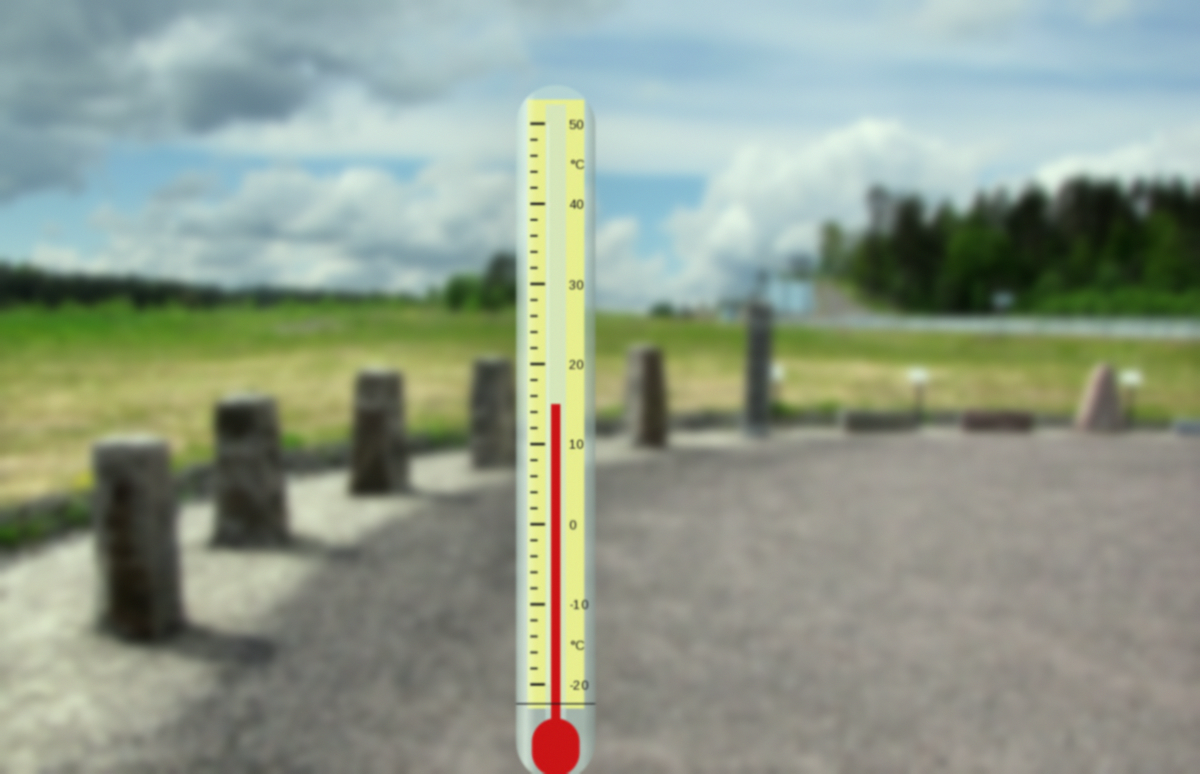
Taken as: 15
